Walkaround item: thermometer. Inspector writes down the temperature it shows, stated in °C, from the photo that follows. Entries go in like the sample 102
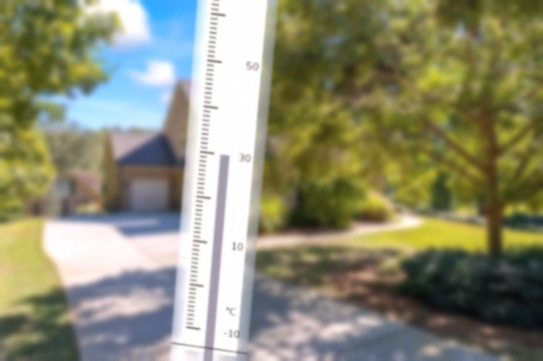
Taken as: 30
